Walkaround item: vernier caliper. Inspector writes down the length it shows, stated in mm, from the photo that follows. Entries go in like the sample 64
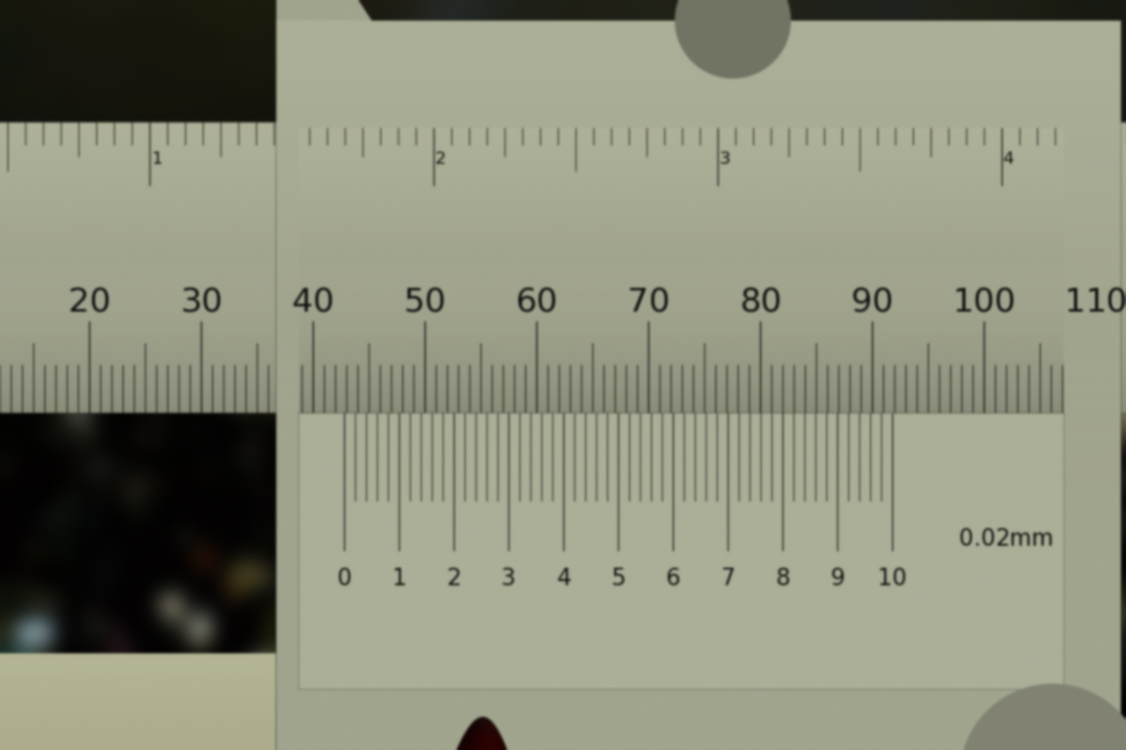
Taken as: 42.8
